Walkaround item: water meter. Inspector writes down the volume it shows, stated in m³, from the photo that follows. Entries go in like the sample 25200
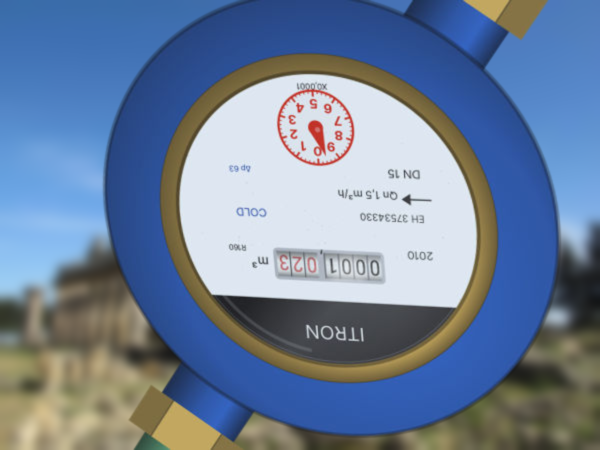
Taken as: 1.0229
